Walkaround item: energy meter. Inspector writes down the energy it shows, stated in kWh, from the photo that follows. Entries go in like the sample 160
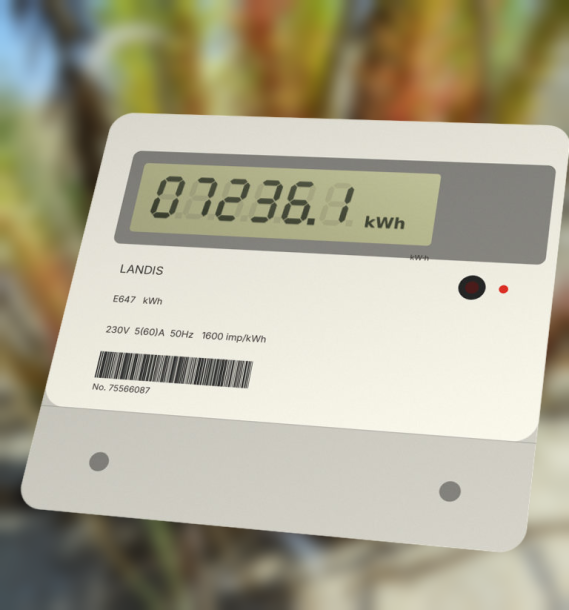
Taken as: 7236.1
